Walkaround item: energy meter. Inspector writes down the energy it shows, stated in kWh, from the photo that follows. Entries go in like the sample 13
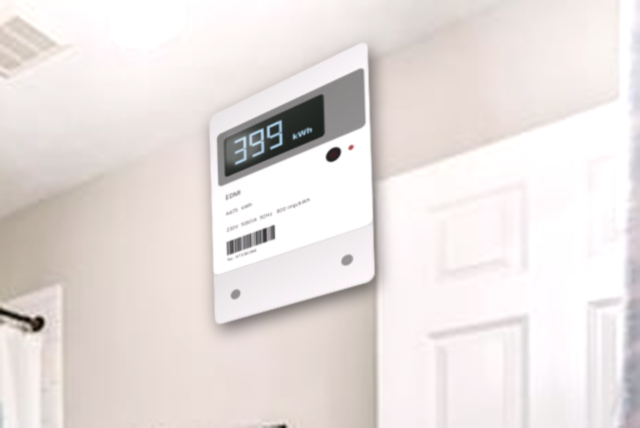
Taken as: 399
